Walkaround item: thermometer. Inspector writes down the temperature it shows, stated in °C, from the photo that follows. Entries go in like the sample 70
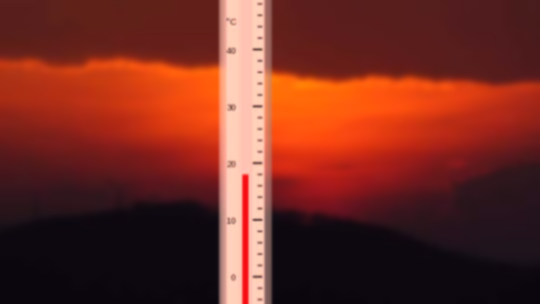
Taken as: 18
